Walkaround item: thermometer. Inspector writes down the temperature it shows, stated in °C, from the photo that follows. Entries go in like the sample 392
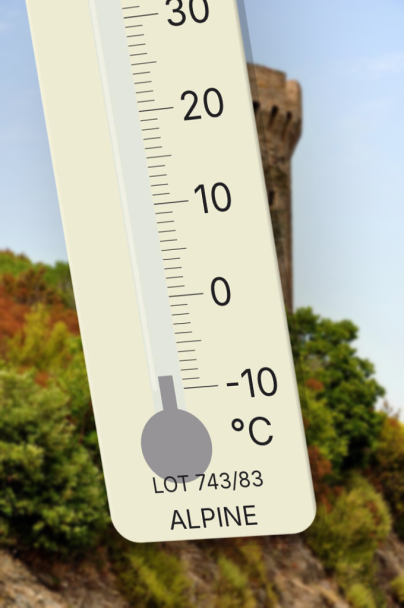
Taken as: -8.5
